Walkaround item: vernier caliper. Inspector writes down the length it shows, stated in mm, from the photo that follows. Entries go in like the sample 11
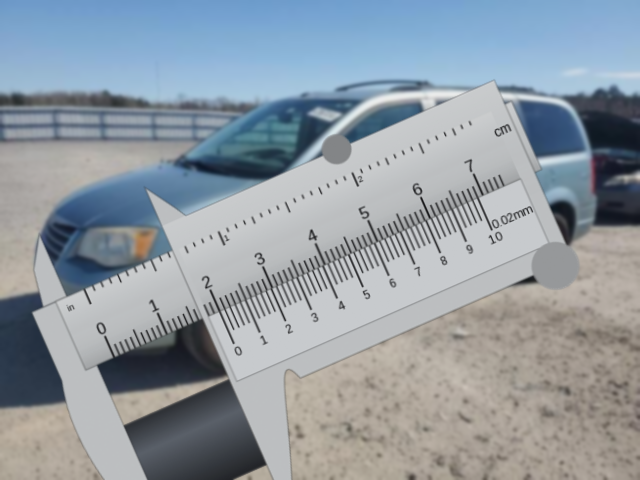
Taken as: 20.0
